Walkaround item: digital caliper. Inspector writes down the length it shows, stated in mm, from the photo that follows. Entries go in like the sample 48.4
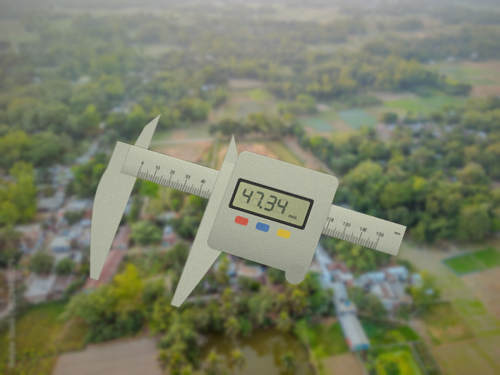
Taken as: 47.34
